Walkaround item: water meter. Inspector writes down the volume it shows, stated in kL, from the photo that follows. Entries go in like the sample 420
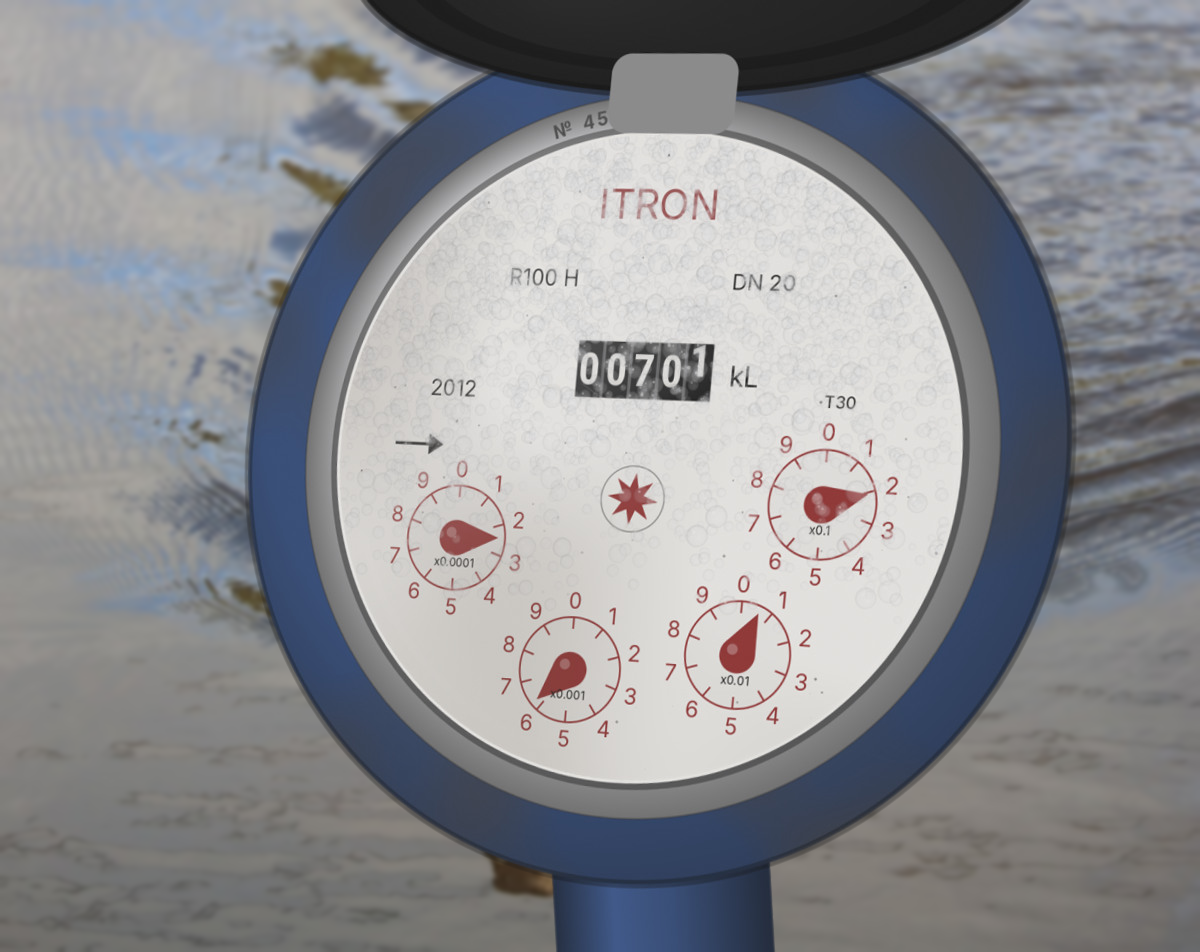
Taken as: 701.2062
